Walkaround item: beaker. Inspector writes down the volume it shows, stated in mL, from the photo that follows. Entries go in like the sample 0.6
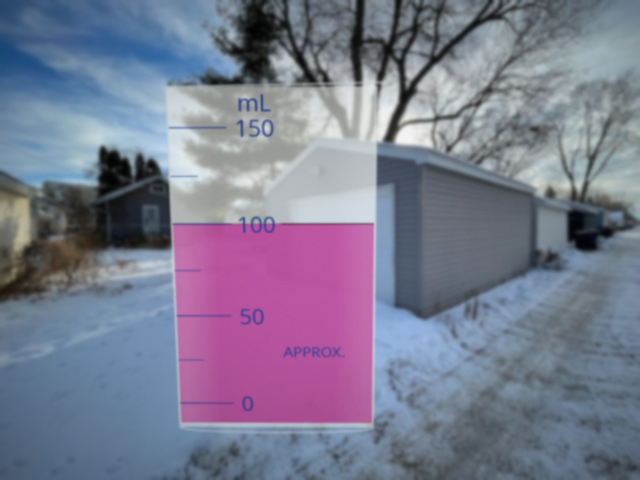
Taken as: 100
